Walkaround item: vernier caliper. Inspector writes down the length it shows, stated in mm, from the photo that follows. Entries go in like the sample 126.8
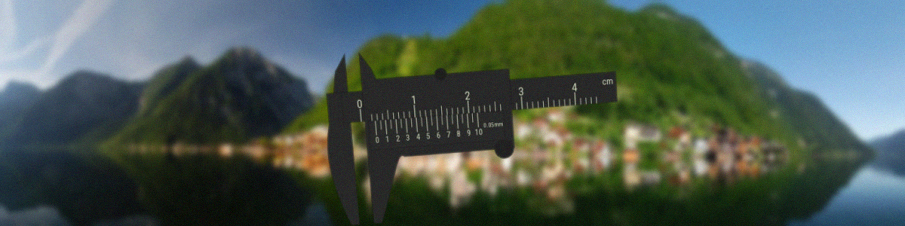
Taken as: 2.6
